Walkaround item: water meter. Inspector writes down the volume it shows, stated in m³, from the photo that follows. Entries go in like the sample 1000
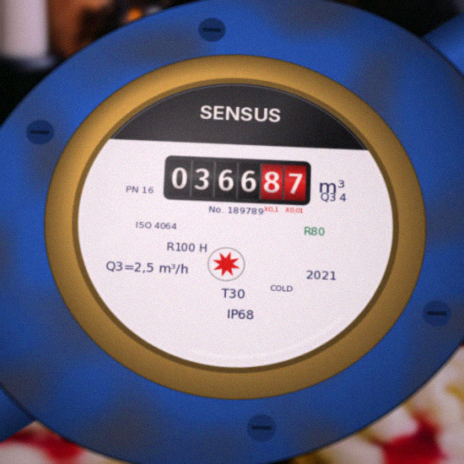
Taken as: 366.87
